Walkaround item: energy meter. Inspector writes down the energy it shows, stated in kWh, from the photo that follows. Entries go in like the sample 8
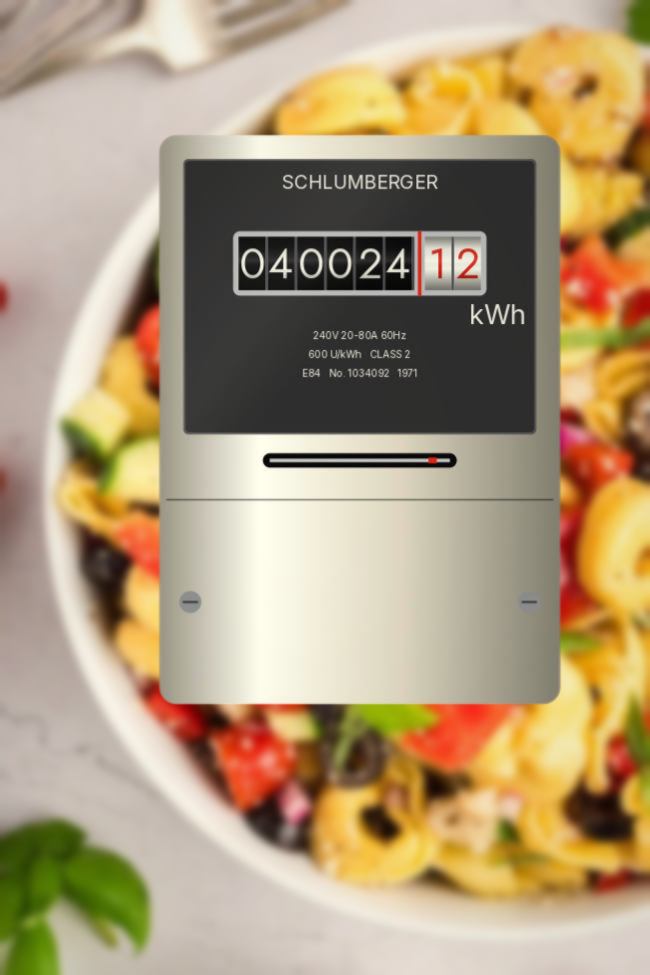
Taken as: 40024.12
